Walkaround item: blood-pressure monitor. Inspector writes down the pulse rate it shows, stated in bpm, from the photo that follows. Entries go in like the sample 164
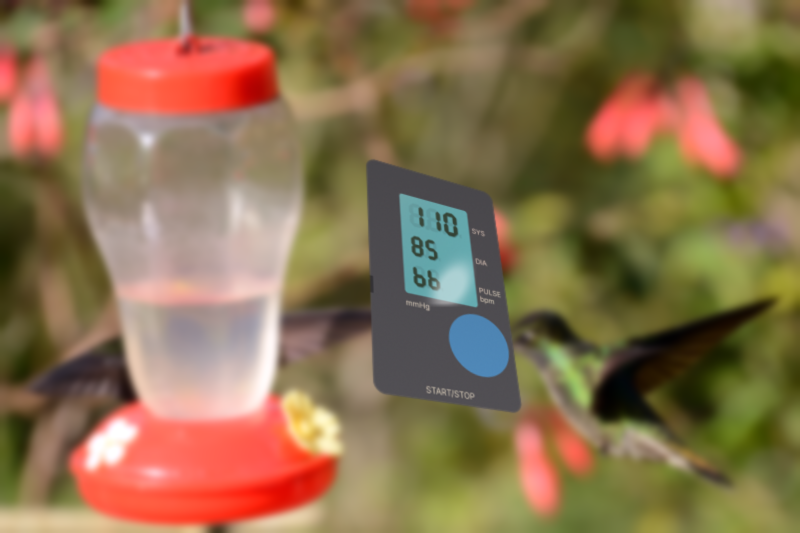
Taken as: 66
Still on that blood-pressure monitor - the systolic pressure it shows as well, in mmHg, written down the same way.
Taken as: 110
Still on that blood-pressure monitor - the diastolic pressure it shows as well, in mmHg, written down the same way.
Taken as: 85
